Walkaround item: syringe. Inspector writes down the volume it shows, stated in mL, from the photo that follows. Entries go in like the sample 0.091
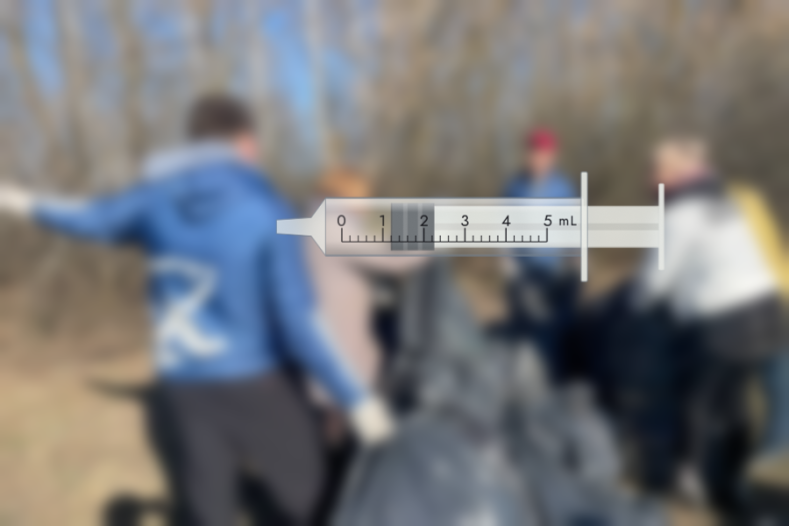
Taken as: 1.2
